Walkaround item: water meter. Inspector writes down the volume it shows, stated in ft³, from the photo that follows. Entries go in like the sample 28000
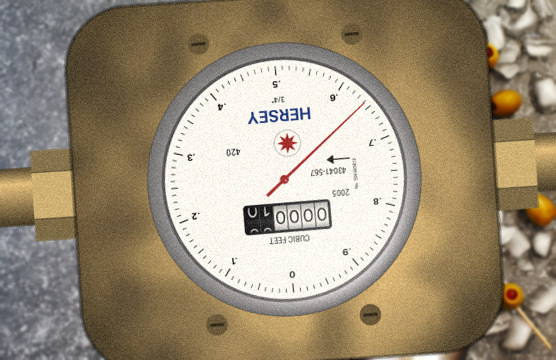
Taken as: 9.64
